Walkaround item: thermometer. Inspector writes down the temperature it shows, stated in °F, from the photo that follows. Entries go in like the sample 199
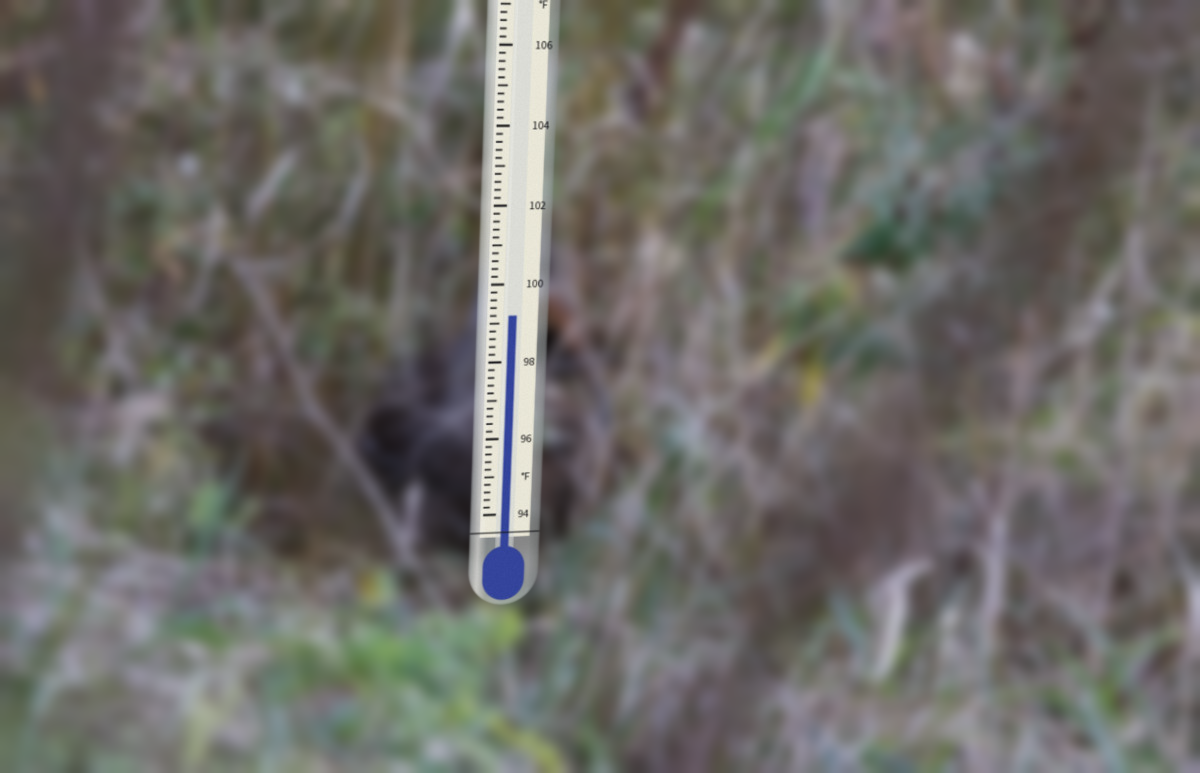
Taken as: 99.2
